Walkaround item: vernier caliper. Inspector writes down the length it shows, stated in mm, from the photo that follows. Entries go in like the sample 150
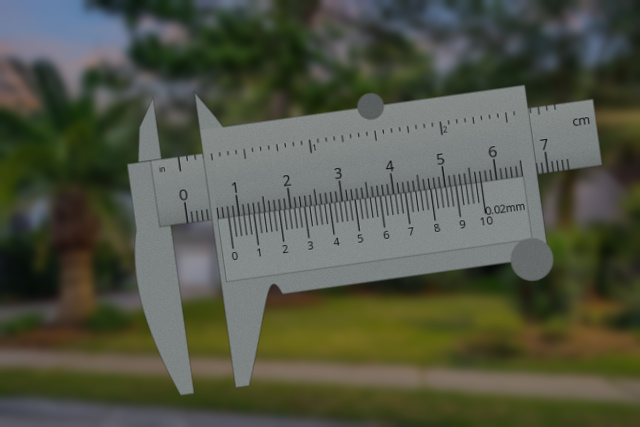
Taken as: 8.0
